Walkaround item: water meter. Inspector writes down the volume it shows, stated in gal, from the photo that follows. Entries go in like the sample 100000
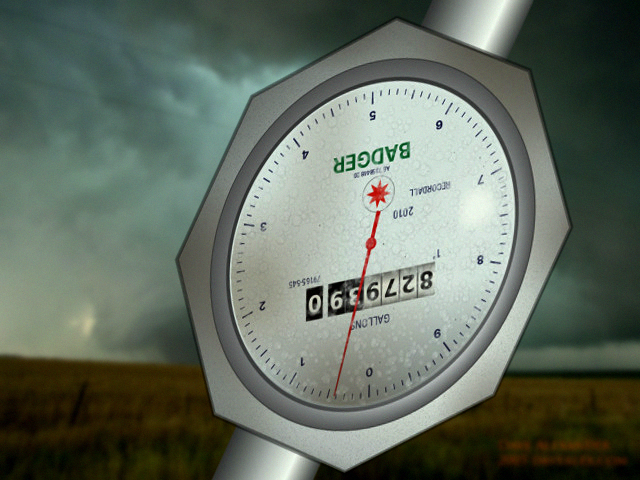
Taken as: 8279390.4
